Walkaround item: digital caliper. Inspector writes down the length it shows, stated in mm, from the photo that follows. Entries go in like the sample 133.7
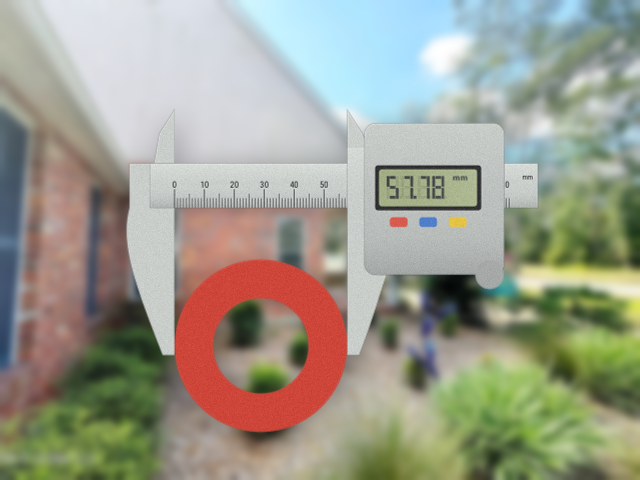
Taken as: 57.78
